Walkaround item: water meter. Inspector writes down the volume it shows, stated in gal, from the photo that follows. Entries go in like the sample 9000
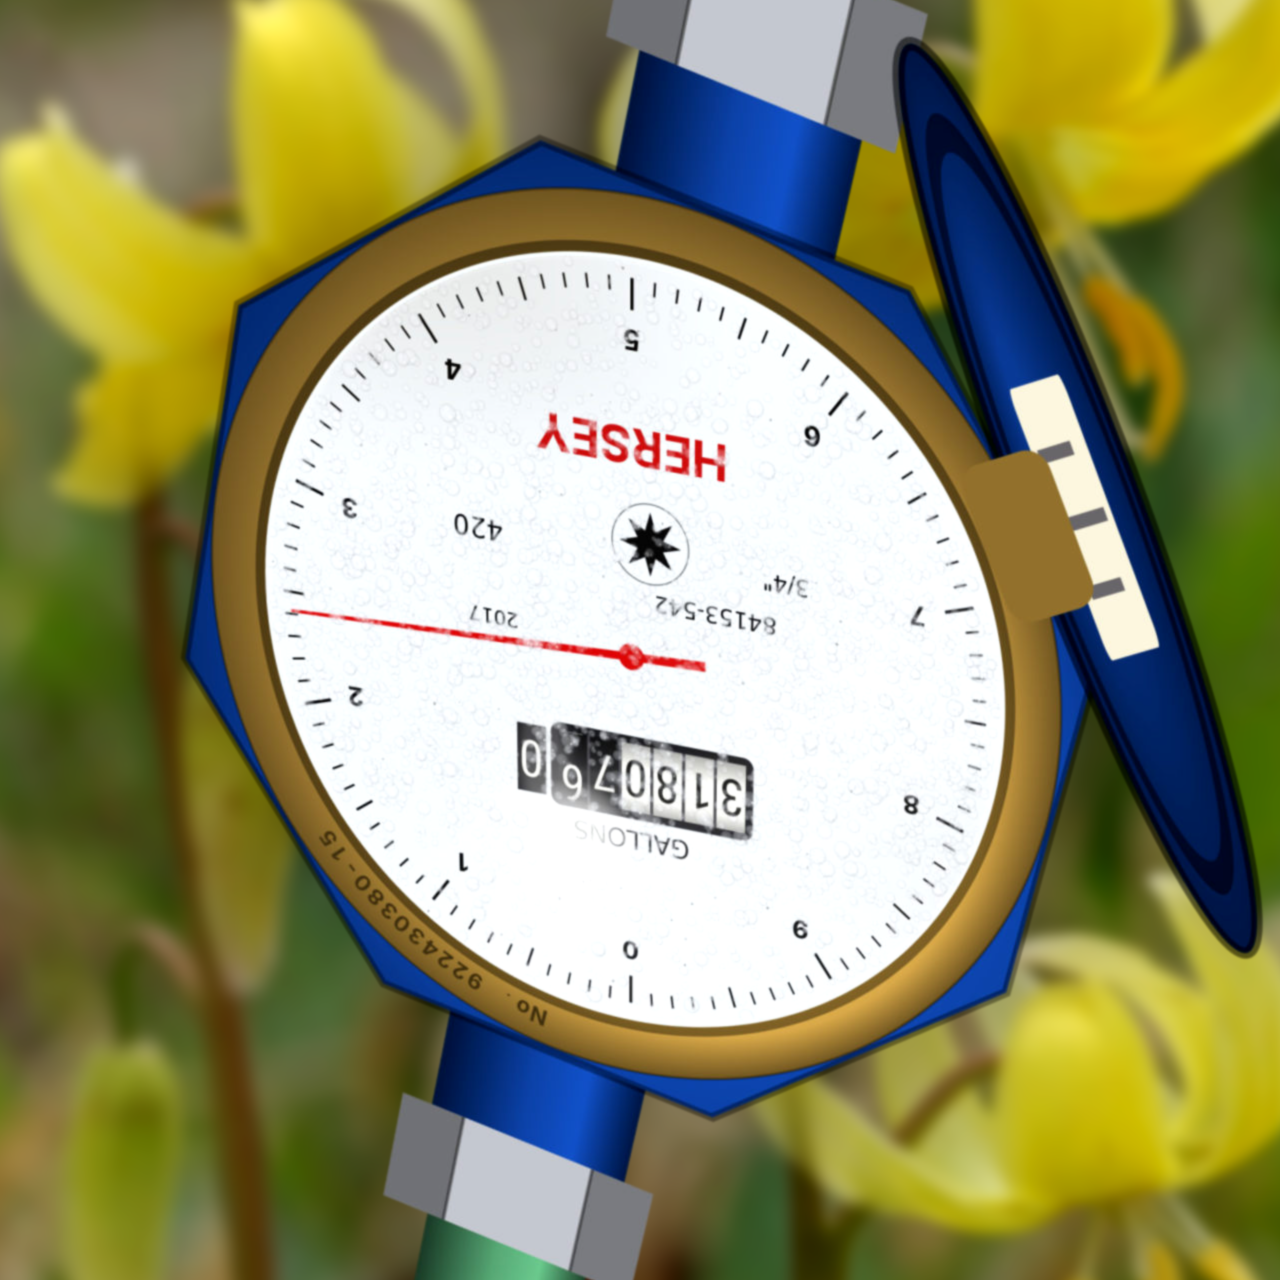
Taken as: 3180762.4
